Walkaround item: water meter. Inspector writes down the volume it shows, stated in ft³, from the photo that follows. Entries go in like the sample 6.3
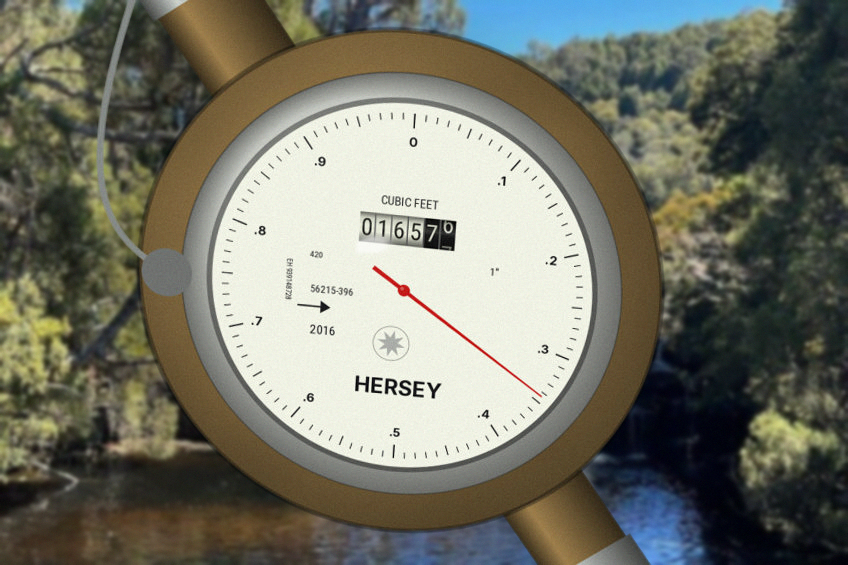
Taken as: 16576.34
